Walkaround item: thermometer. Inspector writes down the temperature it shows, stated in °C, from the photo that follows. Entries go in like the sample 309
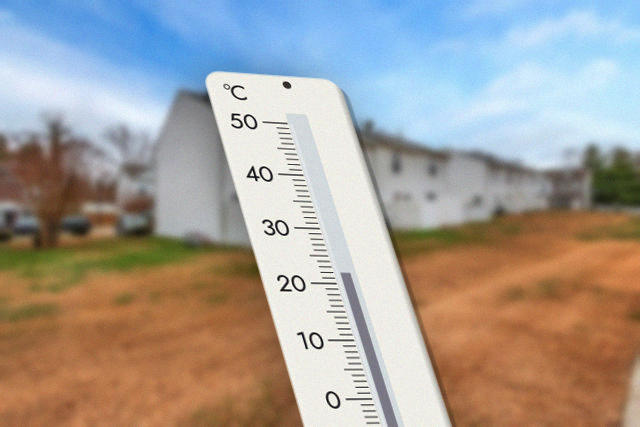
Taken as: 22
